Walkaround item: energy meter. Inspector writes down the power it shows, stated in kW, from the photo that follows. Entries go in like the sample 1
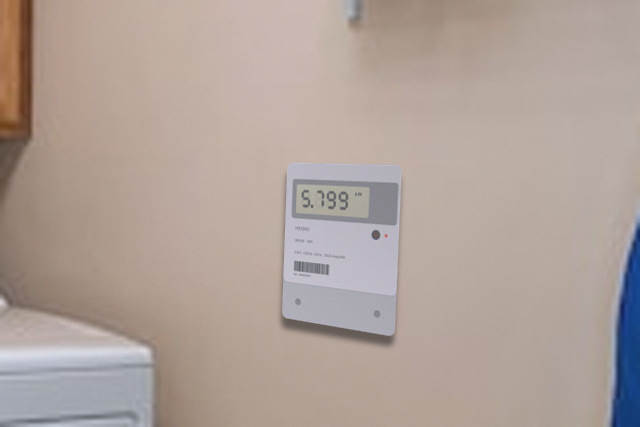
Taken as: 5.799
